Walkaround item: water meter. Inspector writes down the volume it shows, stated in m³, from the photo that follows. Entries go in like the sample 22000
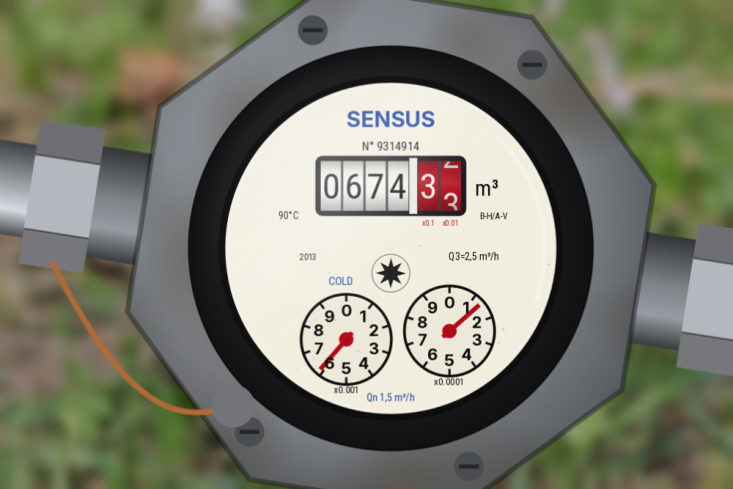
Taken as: 674.3261
